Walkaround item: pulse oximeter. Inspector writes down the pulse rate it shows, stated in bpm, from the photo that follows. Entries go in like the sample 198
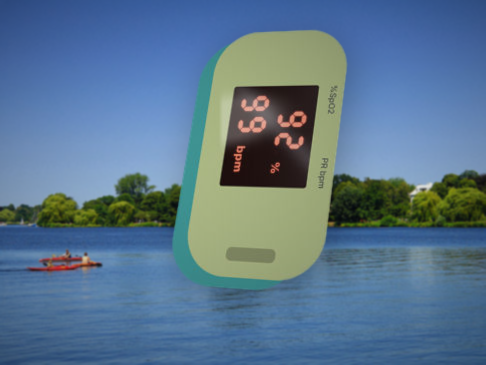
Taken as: 99
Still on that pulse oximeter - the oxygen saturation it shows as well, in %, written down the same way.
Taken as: 92
